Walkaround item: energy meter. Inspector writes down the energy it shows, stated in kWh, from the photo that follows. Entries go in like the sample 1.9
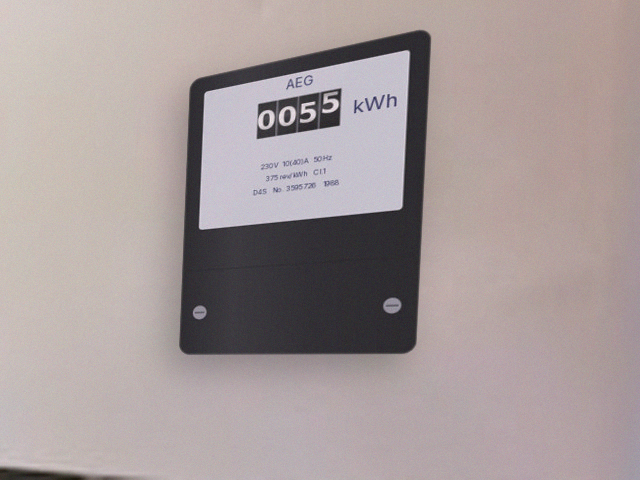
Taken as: 55
